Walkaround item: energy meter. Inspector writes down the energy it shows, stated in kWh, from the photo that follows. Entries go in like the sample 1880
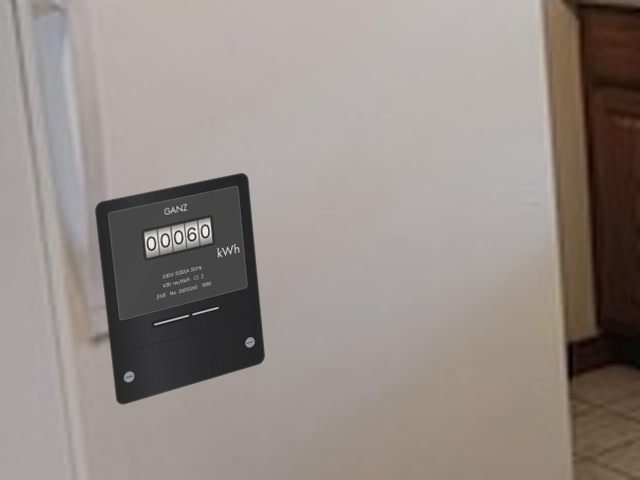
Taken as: 60
